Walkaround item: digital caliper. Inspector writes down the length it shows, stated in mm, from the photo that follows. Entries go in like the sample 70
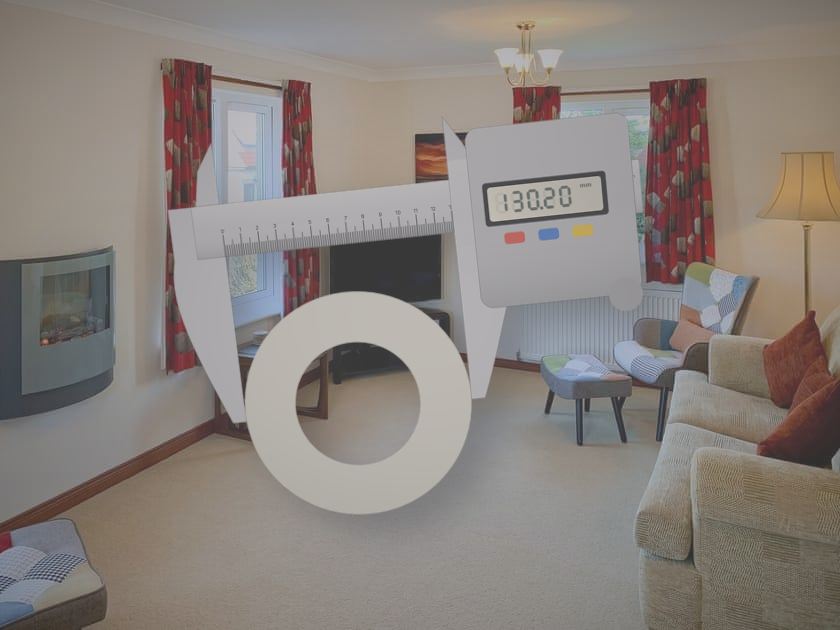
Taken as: 130.20
